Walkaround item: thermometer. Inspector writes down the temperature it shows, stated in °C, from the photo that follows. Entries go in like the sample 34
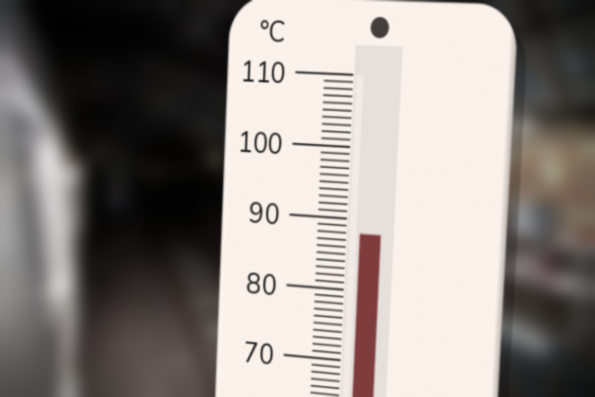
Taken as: 88
